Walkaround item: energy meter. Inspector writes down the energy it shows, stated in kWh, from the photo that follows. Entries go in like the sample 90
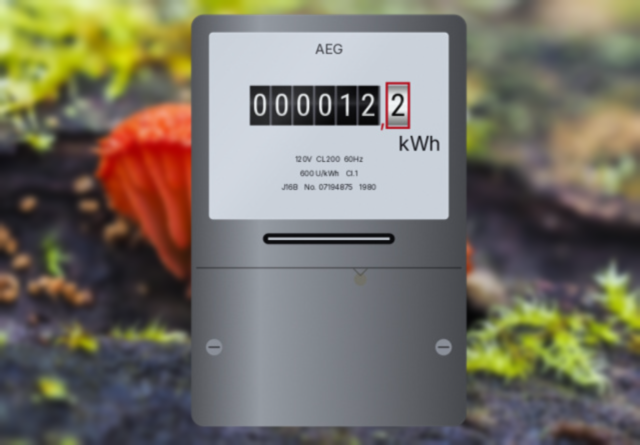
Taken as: 12.2
